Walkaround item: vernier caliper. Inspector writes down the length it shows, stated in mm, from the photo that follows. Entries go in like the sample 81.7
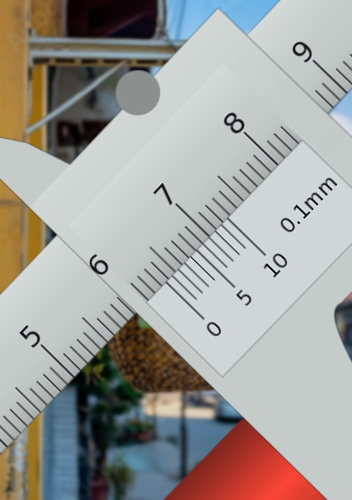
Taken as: 63.6
